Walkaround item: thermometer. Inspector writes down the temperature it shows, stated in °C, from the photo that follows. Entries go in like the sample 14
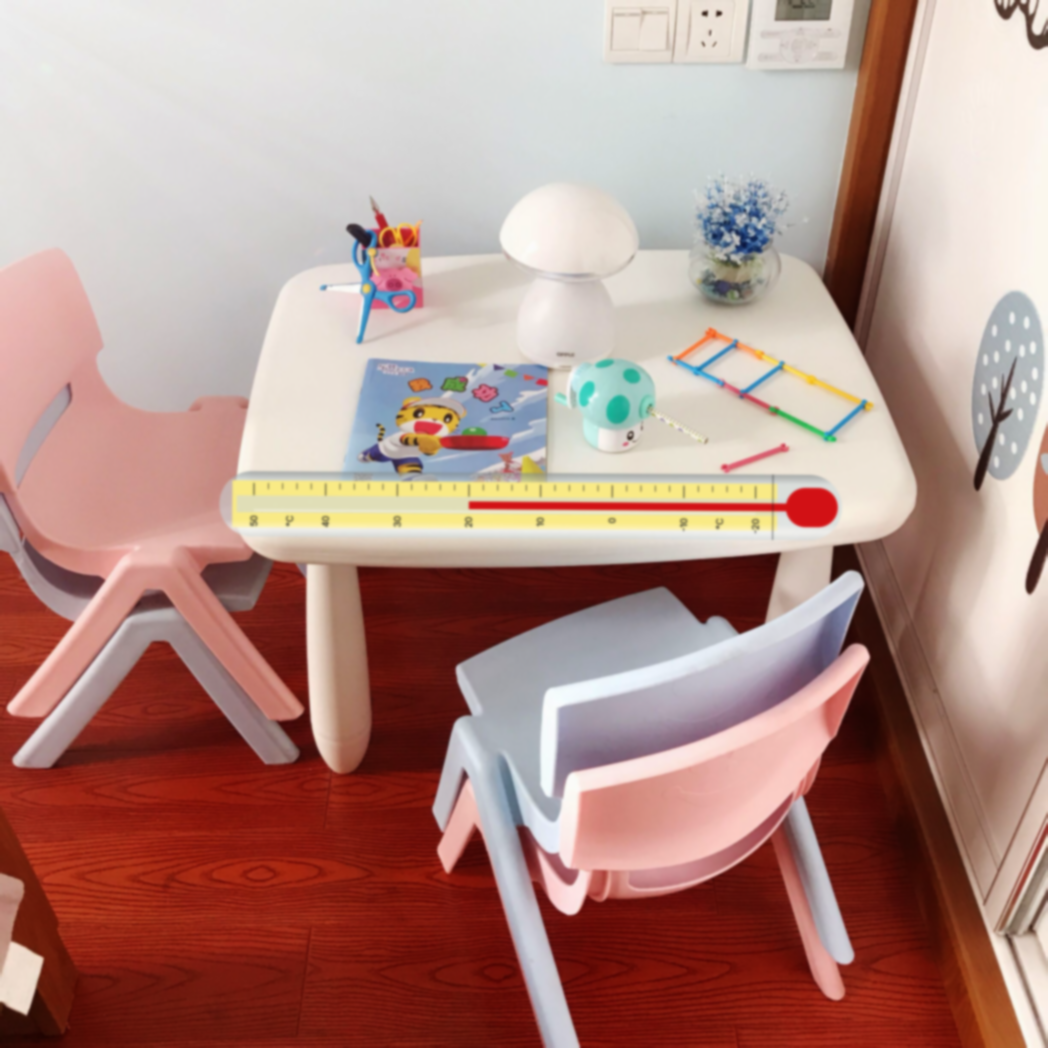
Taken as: 20
